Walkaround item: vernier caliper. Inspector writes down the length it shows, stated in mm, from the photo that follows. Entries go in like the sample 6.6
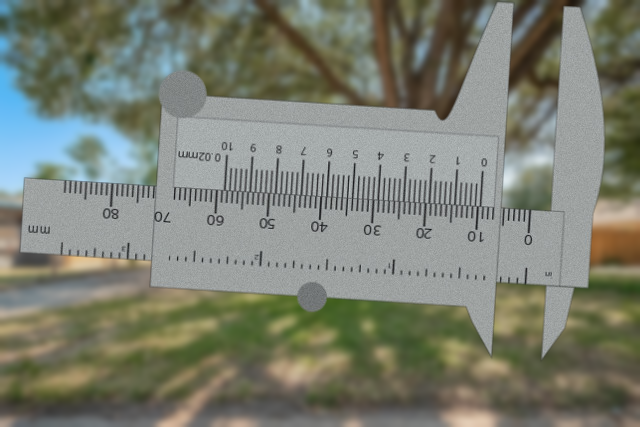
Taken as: 9.5
